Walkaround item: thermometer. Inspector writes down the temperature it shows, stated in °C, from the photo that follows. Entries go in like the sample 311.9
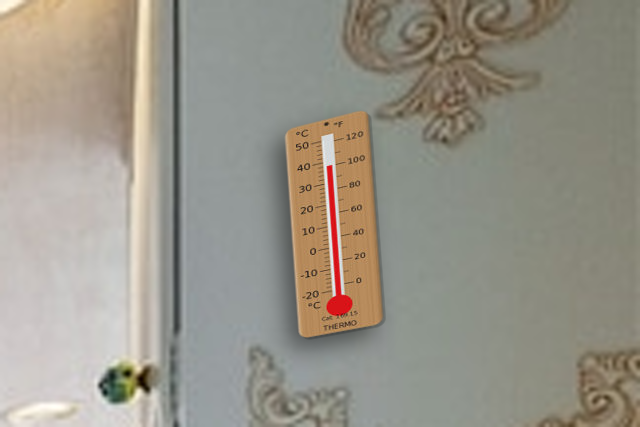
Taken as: 38
